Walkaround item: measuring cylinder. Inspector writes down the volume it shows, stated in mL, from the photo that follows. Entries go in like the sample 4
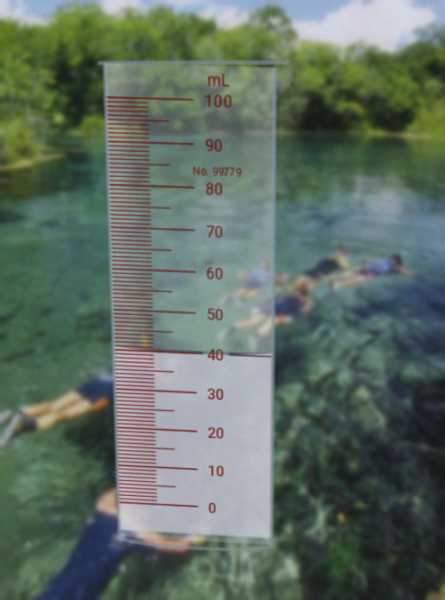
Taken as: 40
